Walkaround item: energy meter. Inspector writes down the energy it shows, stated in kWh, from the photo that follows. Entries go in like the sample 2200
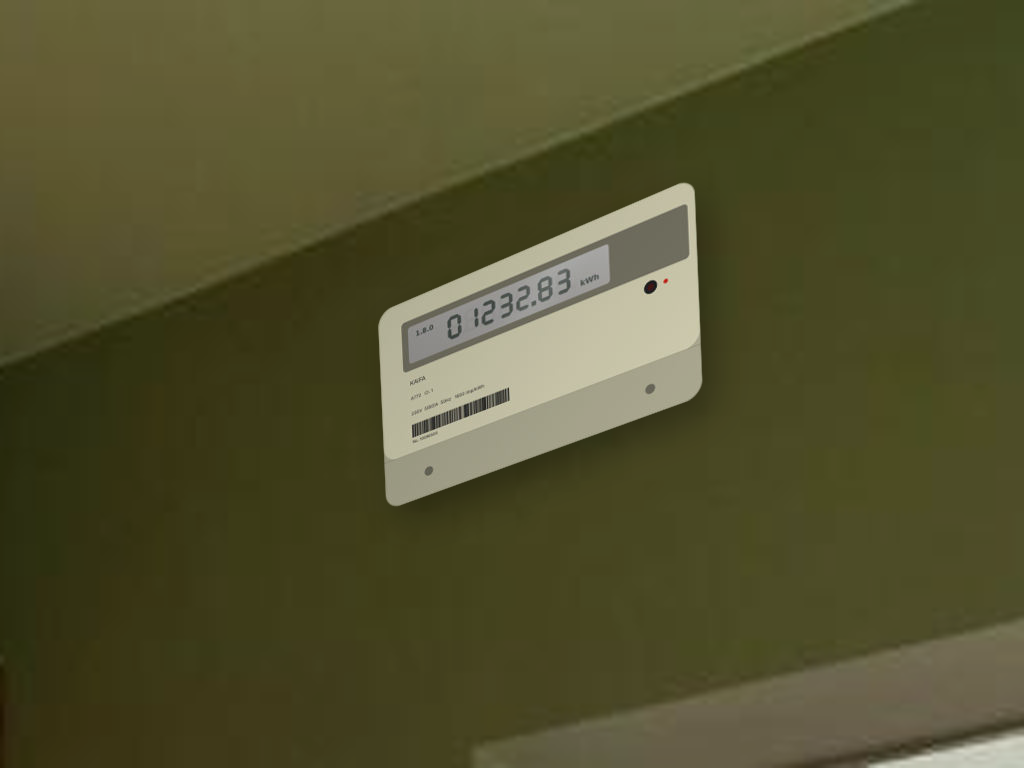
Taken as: 1232.83
